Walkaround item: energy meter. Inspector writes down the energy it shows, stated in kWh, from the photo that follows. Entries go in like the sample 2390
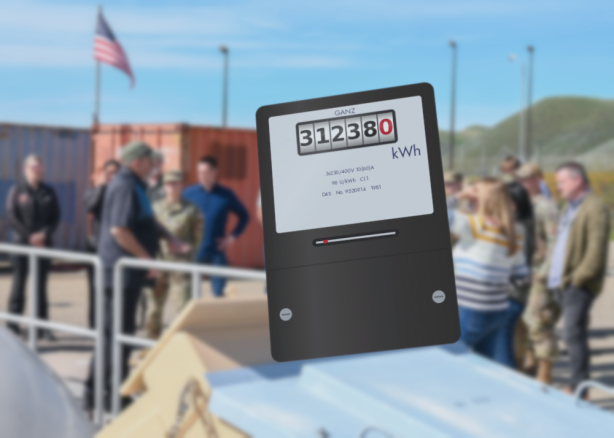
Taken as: 31238.0
